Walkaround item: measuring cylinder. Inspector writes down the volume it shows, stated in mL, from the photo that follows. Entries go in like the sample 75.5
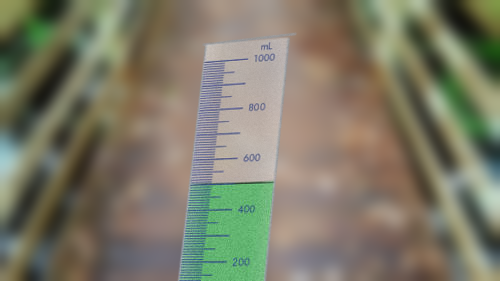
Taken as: 500
